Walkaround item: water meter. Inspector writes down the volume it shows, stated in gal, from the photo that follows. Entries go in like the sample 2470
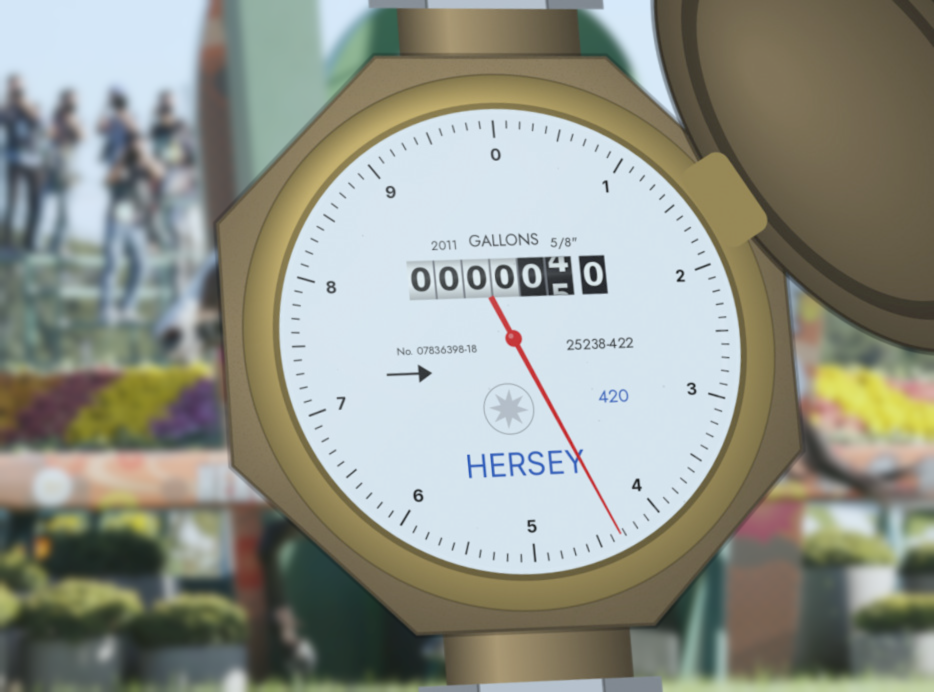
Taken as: 44.3
